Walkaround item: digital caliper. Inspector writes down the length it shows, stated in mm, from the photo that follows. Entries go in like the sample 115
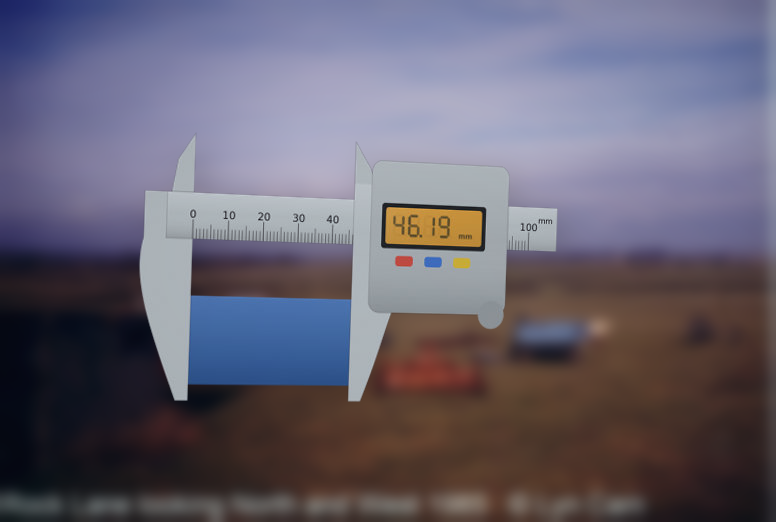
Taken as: 46.19
